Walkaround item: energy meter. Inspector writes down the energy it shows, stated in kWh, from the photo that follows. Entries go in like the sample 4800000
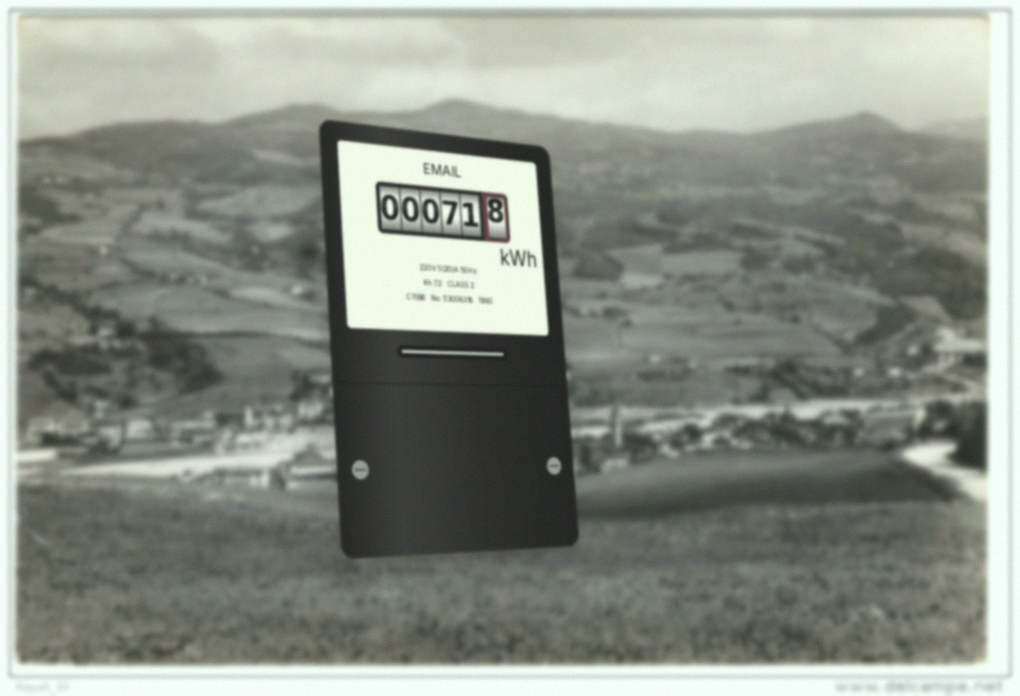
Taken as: 71.8
